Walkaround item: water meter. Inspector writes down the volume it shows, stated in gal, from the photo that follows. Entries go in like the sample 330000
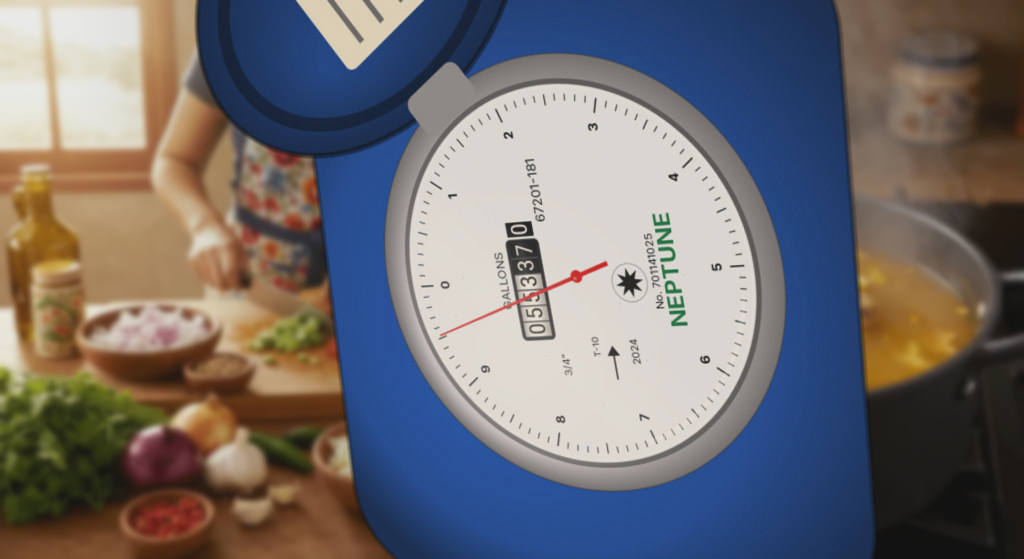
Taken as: 553369.5
